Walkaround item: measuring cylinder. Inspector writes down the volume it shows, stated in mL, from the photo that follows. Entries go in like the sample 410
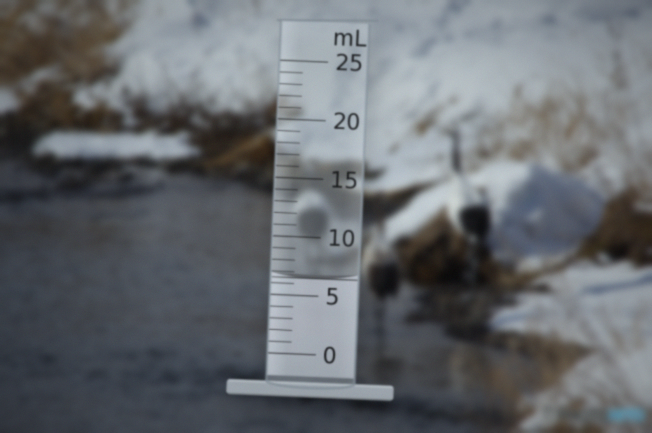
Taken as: 6.5
